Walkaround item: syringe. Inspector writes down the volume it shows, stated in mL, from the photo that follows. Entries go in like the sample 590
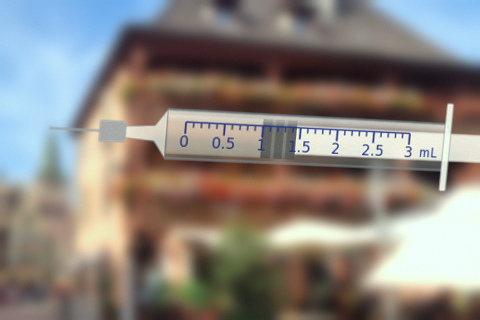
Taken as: 1
